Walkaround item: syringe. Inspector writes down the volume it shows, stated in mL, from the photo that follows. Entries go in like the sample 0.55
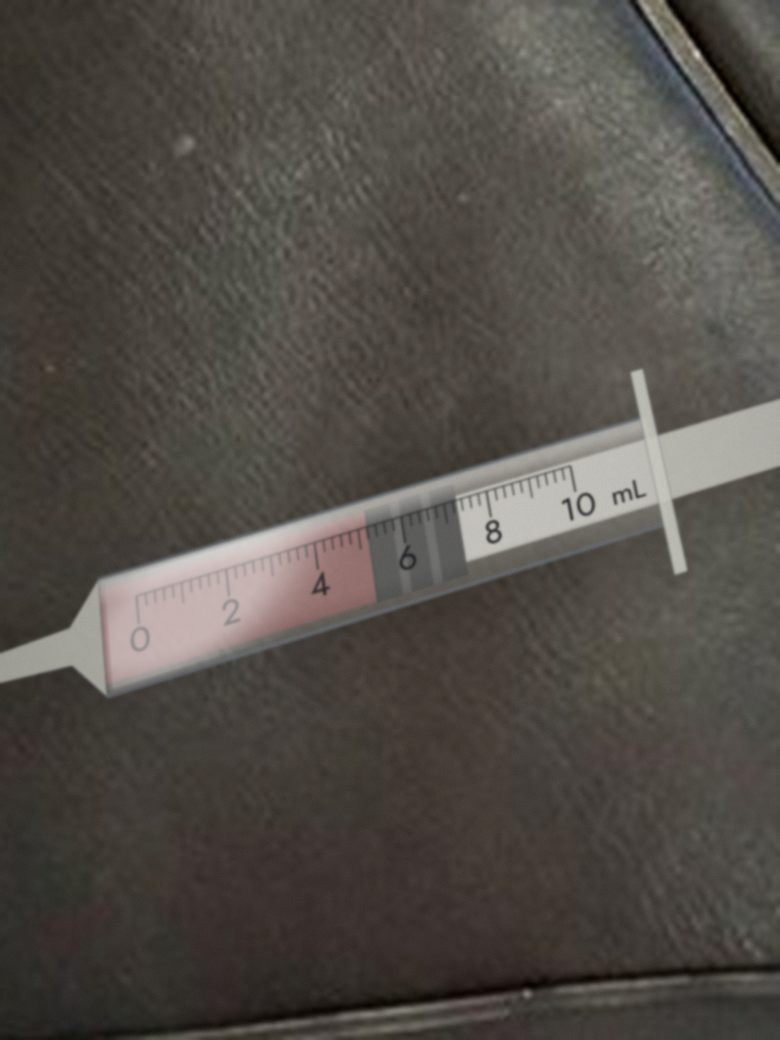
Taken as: 5.2
